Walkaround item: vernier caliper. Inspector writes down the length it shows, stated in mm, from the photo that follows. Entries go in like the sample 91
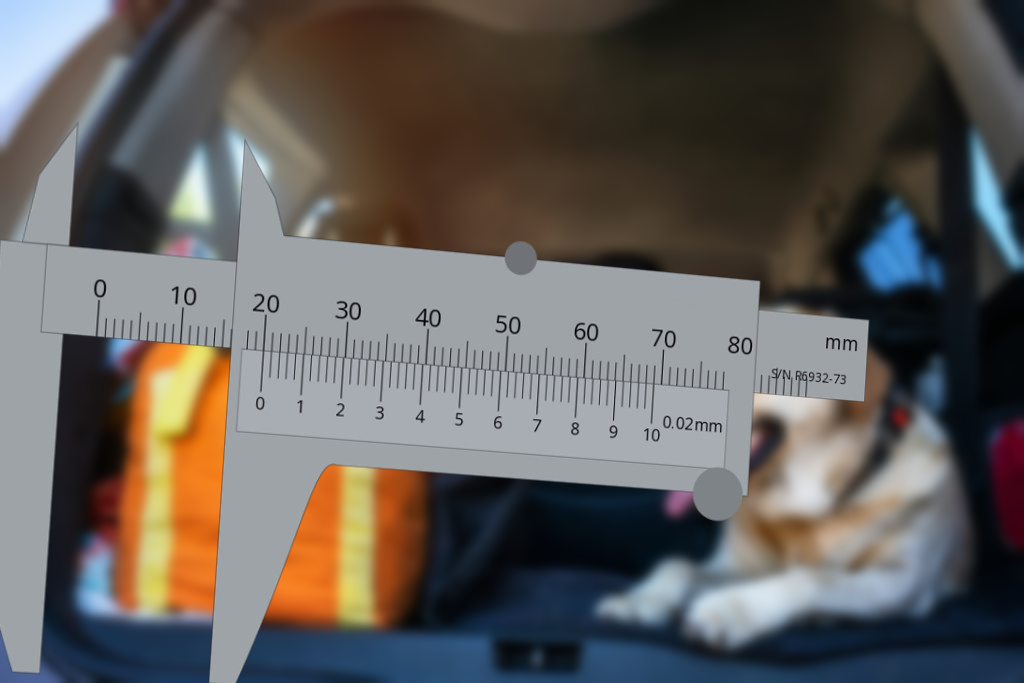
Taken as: 20.0
